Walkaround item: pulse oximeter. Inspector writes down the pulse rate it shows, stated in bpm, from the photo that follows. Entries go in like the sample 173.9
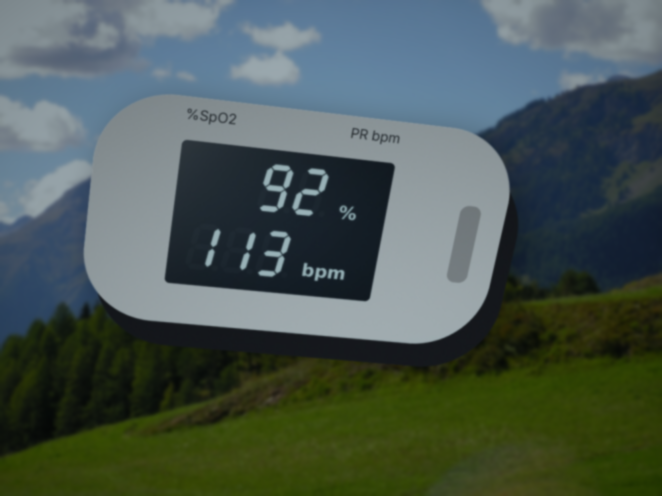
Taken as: 113
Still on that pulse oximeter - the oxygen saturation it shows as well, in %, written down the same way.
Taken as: 92
